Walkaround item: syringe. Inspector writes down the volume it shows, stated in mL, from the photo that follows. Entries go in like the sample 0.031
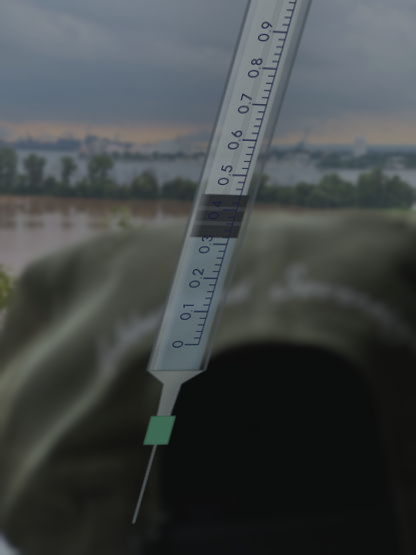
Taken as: 0.32
